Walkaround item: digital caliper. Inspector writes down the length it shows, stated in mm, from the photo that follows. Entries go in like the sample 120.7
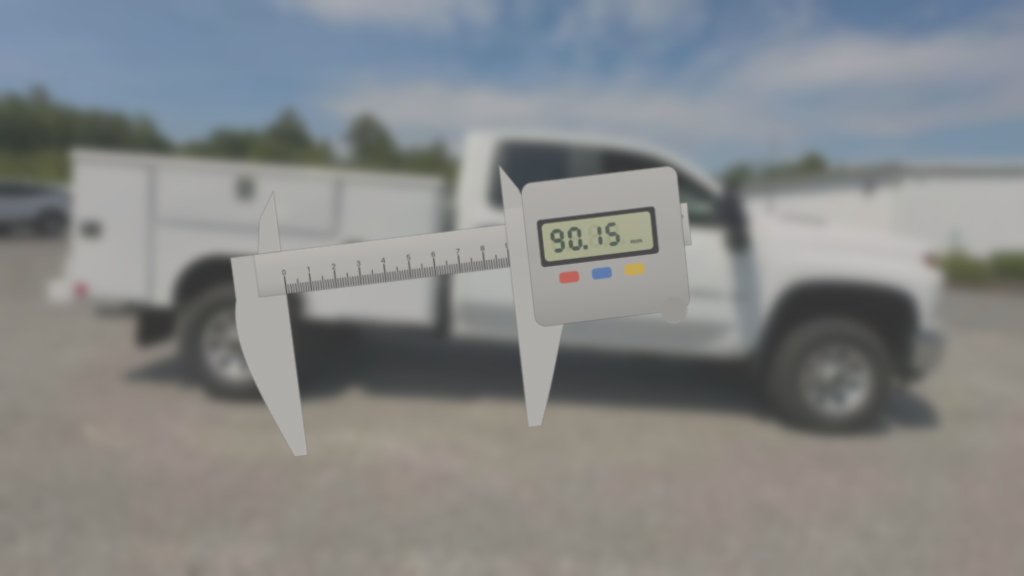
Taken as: 90.15
